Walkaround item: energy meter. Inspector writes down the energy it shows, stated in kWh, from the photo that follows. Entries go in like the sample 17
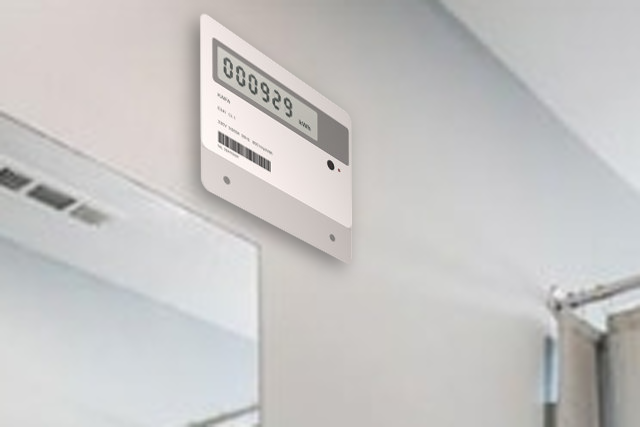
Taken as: 929
